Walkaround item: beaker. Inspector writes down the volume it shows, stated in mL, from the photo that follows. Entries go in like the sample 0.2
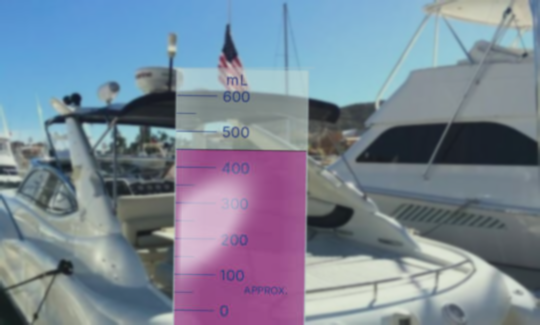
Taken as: 450
